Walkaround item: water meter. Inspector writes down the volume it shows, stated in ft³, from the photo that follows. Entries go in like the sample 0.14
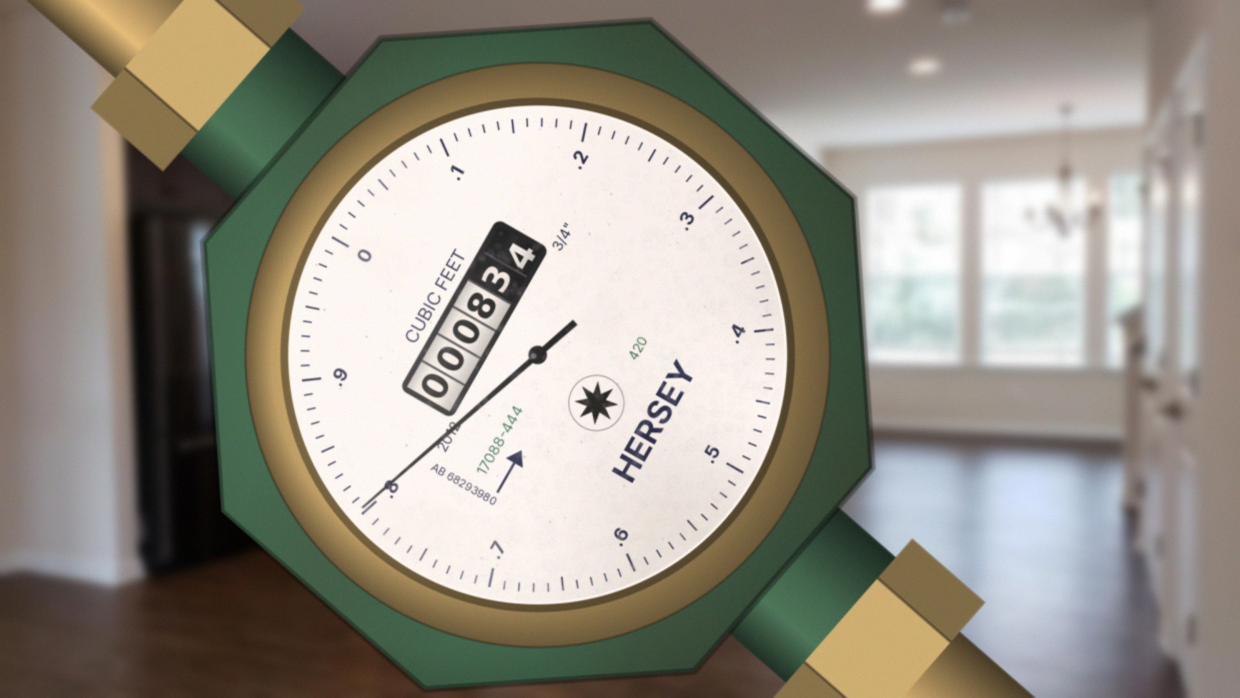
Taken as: 833.80
